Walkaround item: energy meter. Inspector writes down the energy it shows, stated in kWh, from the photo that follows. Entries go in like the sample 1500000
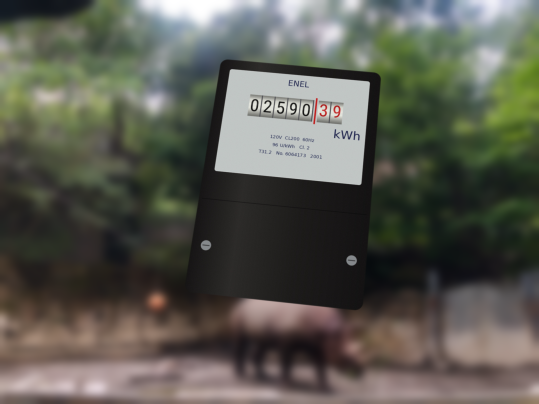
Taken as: 2590.39
